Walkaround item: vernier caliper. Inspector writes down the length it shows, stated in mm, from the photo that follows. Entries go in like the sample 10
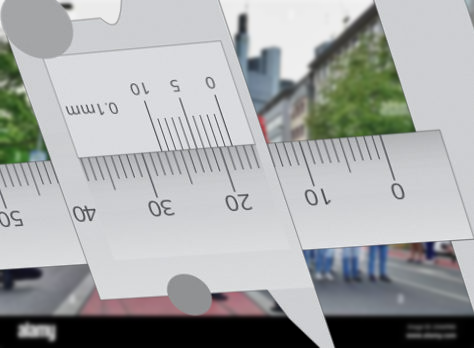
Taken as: 18.4
